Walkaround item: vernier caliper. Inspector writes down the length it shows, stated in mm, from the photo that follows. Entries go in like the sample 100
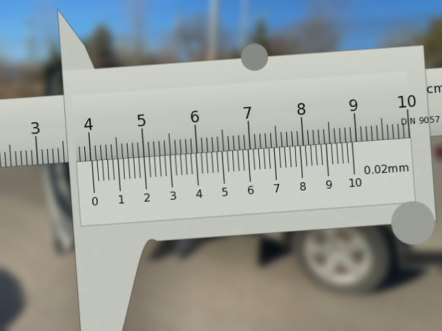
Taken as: 40.2
